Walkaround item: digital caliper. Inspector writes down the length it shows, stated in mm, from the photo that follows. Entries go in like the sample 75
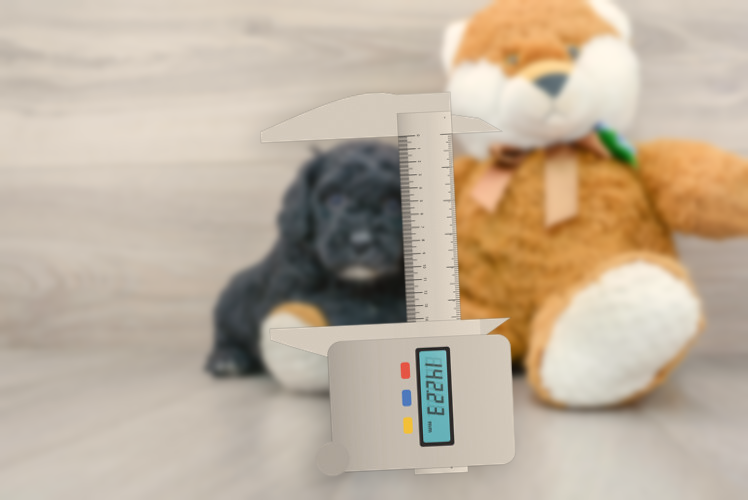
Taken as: 142.23
